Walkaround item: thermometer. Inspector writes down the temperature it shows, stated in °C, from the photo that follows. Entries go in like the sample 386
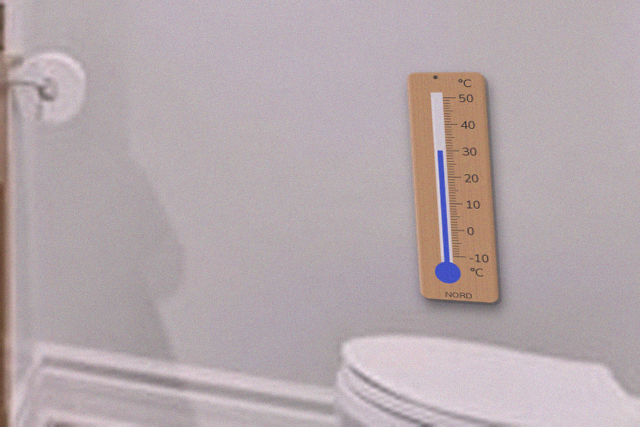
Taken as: 30
